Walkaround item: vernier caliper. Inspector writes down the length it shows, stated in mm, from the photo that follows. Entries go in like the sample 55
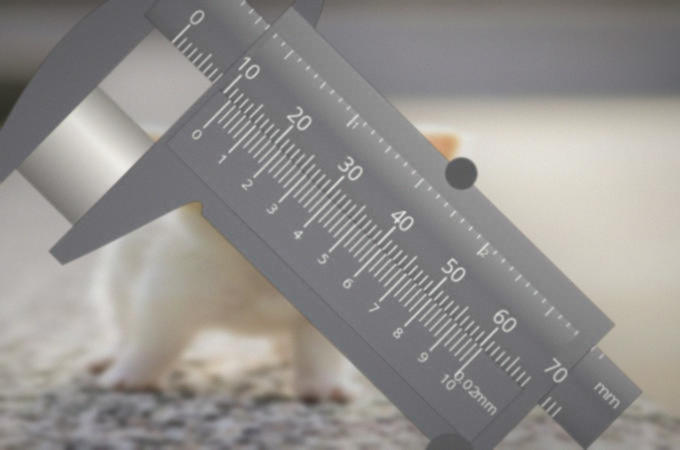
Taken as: 11.4
